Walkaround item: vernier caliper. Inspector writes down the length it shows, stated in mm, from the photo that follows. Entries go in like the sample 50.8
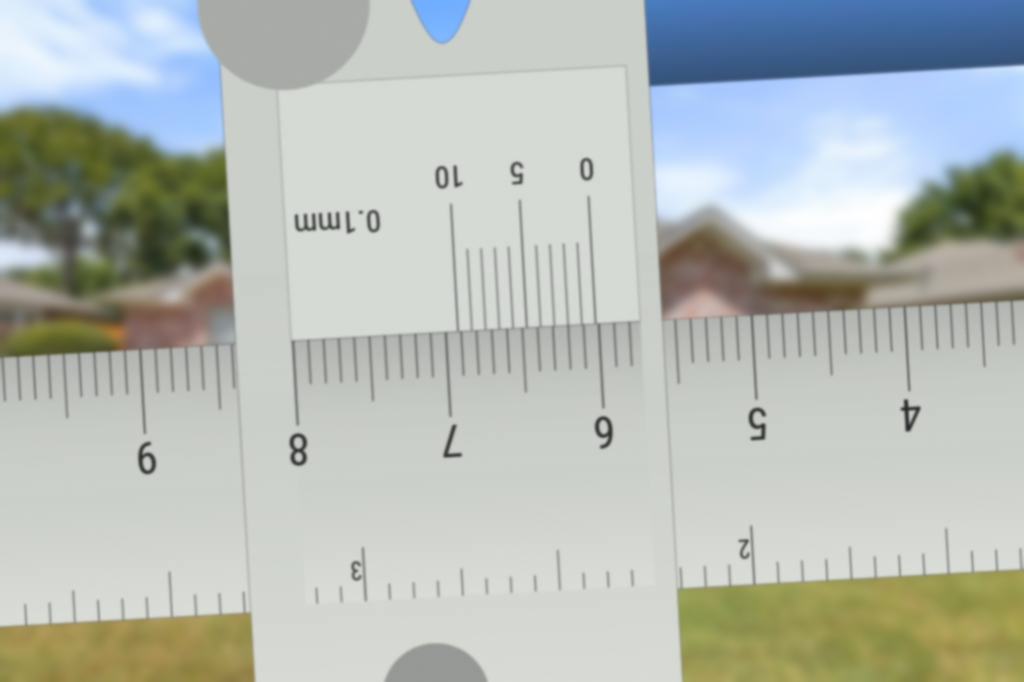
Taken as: 60.2
